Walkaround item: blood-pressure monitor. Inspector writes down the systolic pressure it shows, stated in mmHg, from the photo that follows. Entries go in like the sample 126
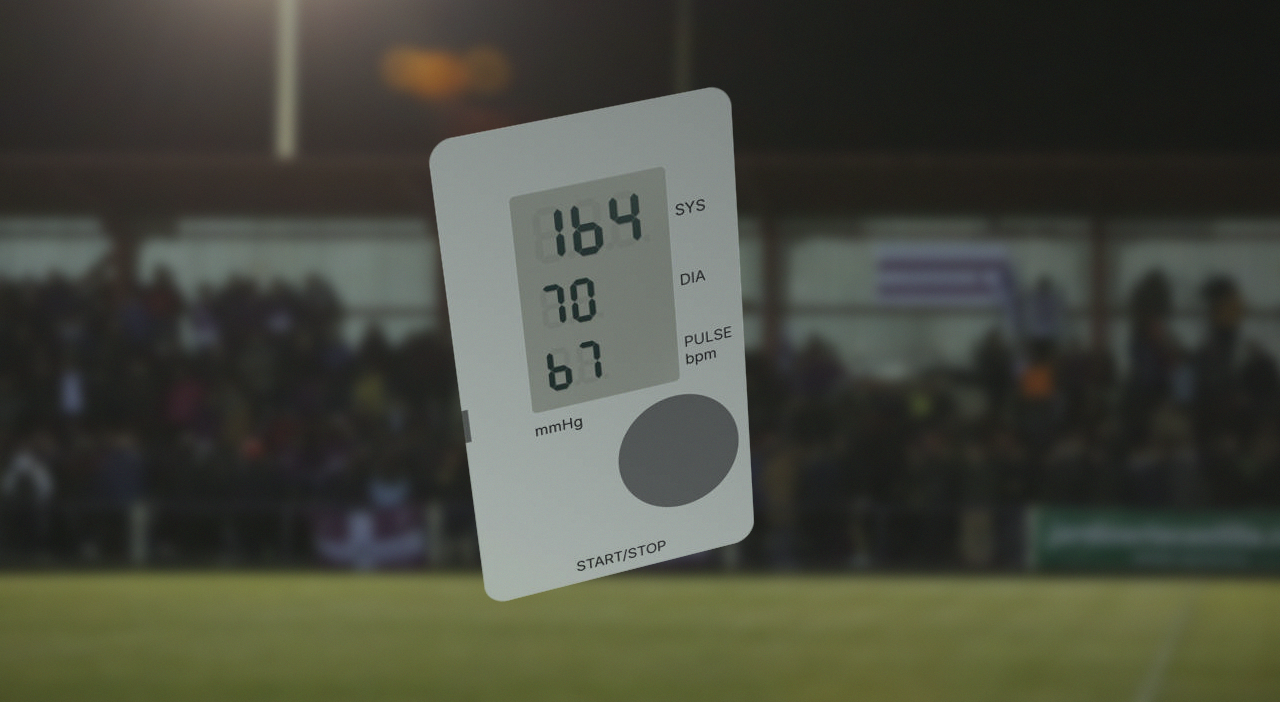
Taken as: 164
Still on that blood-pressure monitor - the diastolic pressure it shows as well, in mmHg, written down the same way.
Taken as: 70
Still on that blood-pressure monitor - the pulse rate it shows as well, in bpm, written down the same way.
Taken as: 67
